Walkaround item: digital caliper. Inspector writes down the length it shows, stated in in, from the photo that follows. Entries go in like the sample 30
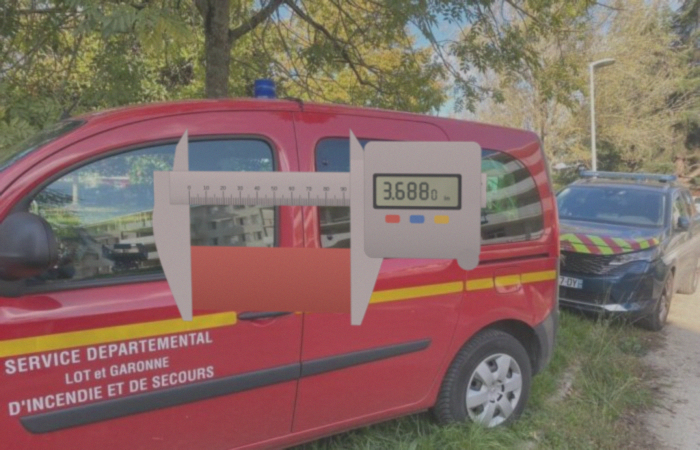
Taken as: 3.6880
